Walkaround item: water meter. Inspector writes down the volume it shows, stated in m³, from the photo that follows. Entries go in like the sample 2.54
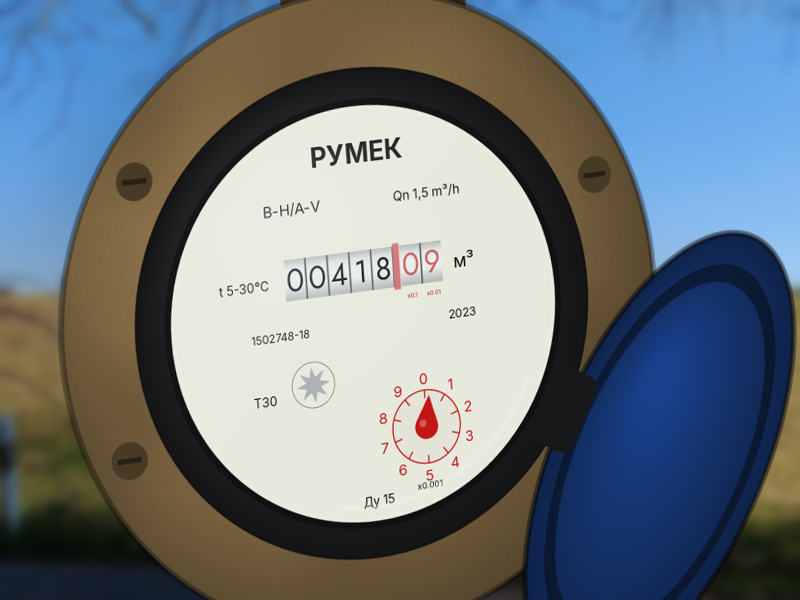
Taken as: 418.090
